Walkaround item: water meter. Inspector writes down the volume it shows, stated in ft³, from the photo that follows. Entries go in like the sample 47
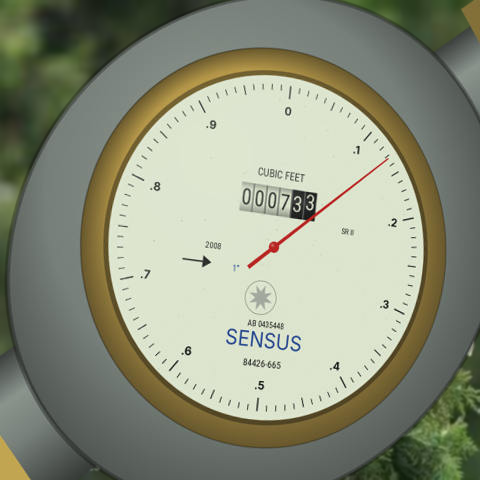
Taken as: 733.13
